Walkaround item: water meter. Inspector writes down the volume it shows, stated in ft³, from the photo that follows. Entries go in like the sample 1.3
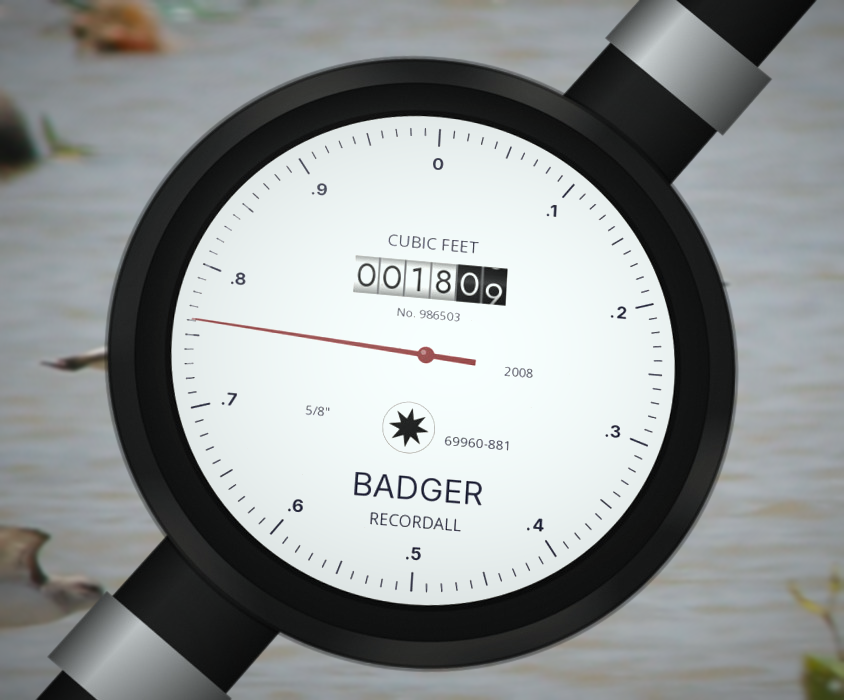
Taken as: 1808.76
